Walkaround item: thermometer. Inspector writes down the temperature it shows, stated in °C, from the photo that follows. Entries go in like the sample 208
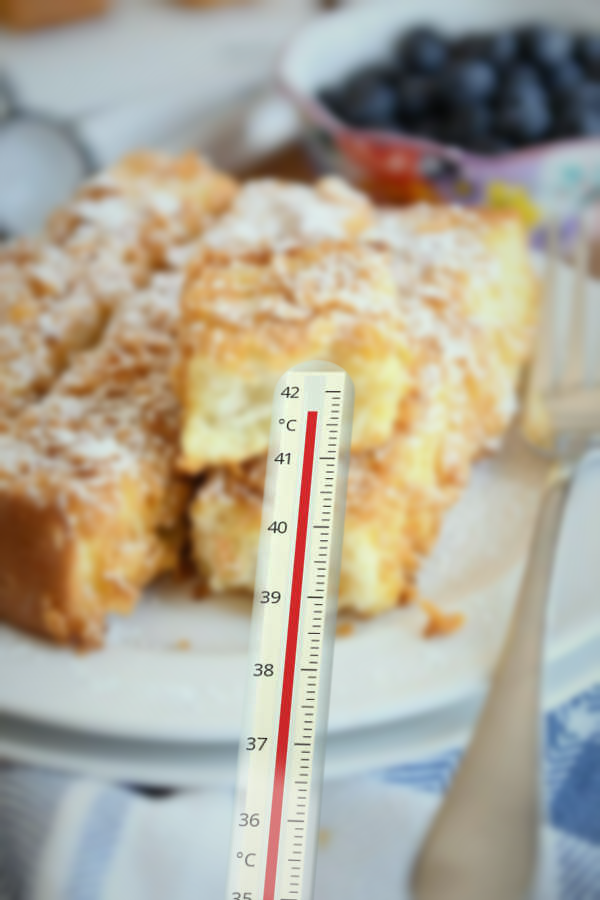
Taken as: 41.7
